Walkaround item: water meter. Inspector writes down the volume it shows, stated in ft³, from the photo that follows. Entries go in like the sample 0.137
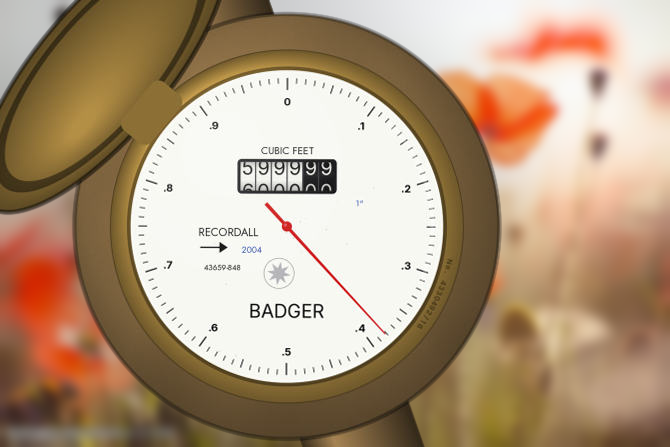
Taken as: 599999.38
